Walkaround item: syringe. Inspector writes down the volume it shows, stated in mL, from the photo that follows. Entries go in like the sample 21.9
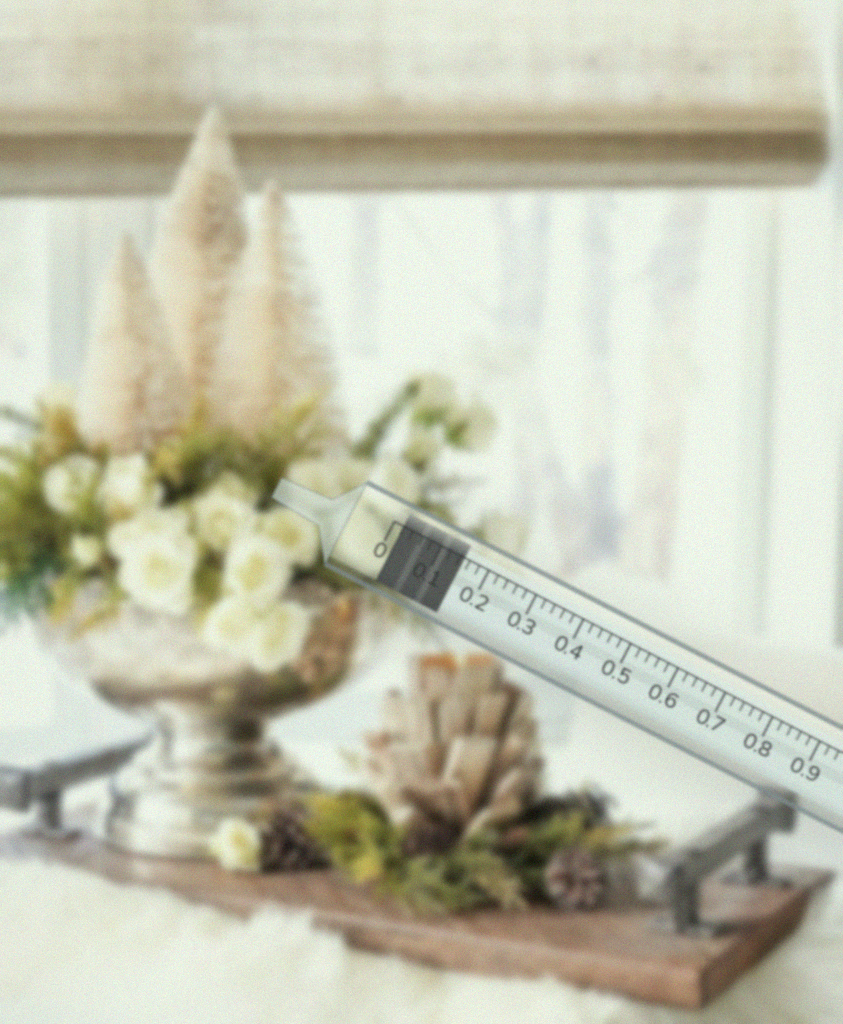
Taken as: 0.02
